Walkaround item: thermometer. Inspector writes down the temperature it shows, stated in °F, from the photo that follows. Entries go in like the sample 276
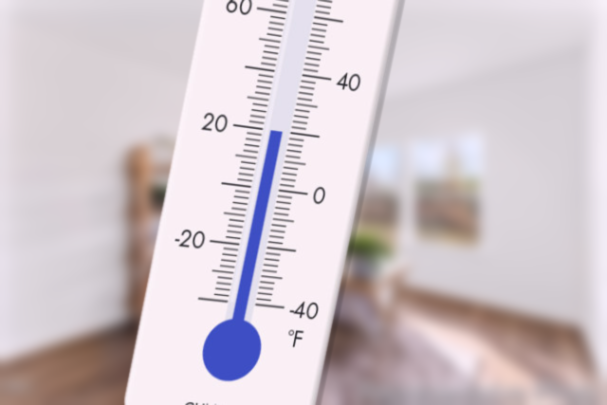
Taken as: 20
